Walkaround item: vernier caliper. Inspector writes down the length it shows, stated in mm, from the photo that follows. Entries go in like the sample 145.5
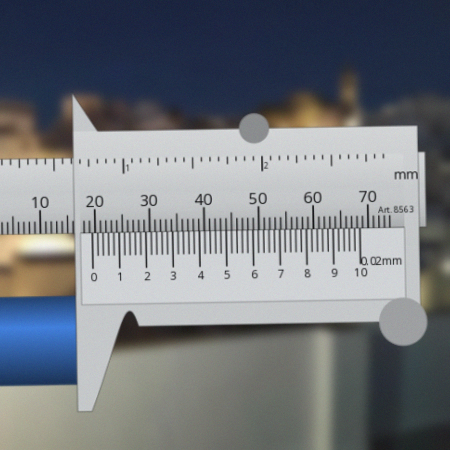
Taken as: 19.5
